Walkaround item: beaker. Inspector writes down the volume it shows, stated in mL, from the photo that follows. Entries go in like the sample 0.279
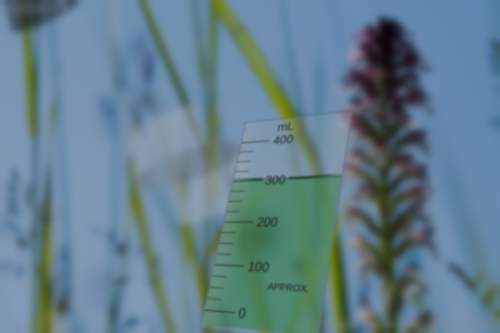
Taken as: 300
